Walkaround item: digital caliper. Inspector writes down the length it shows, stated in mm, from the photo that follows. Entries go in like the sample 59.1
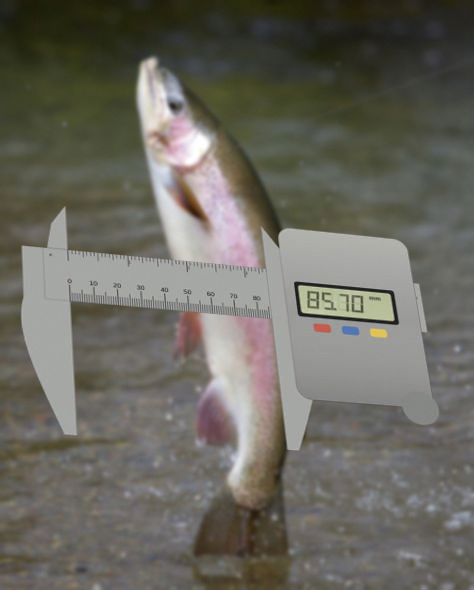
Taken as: 85.70
